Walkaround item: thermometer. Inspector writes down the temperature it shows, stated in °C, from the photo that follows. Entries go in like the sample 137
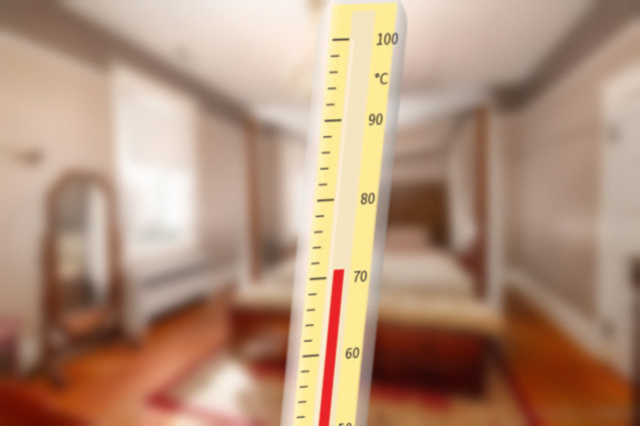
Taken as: 71
